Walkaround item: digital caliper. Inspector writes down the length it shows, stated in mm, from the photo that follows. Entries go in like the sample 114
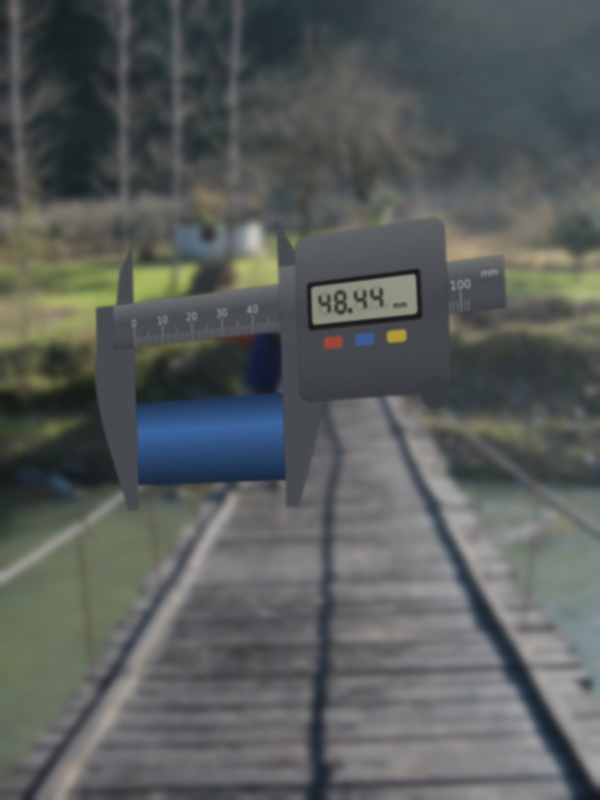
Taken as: 48.44
